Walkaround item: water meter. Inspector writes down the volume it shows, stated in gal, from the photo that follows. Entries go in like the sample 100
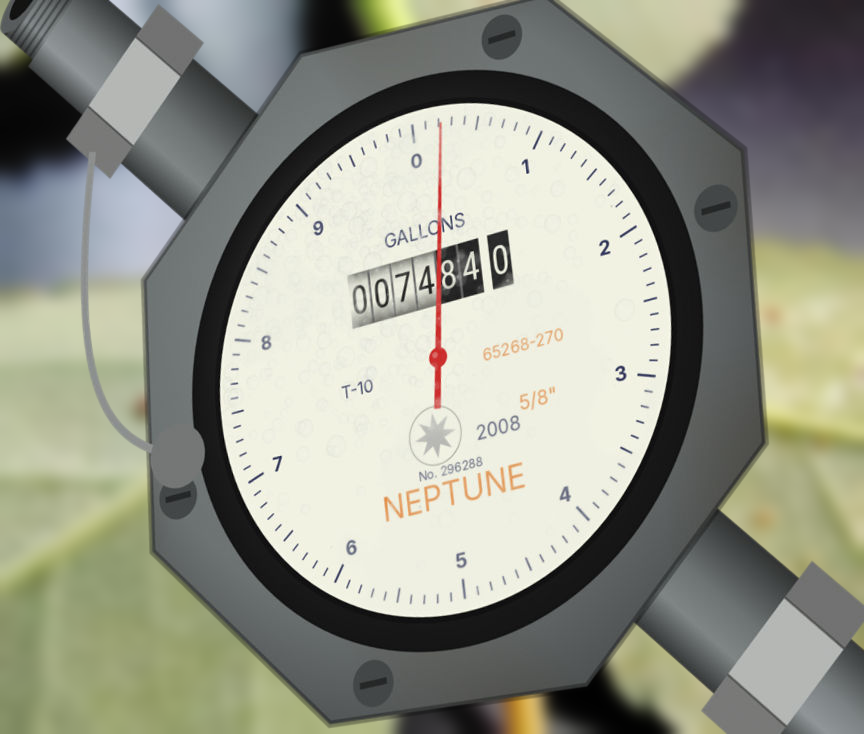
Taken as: 74840.2
